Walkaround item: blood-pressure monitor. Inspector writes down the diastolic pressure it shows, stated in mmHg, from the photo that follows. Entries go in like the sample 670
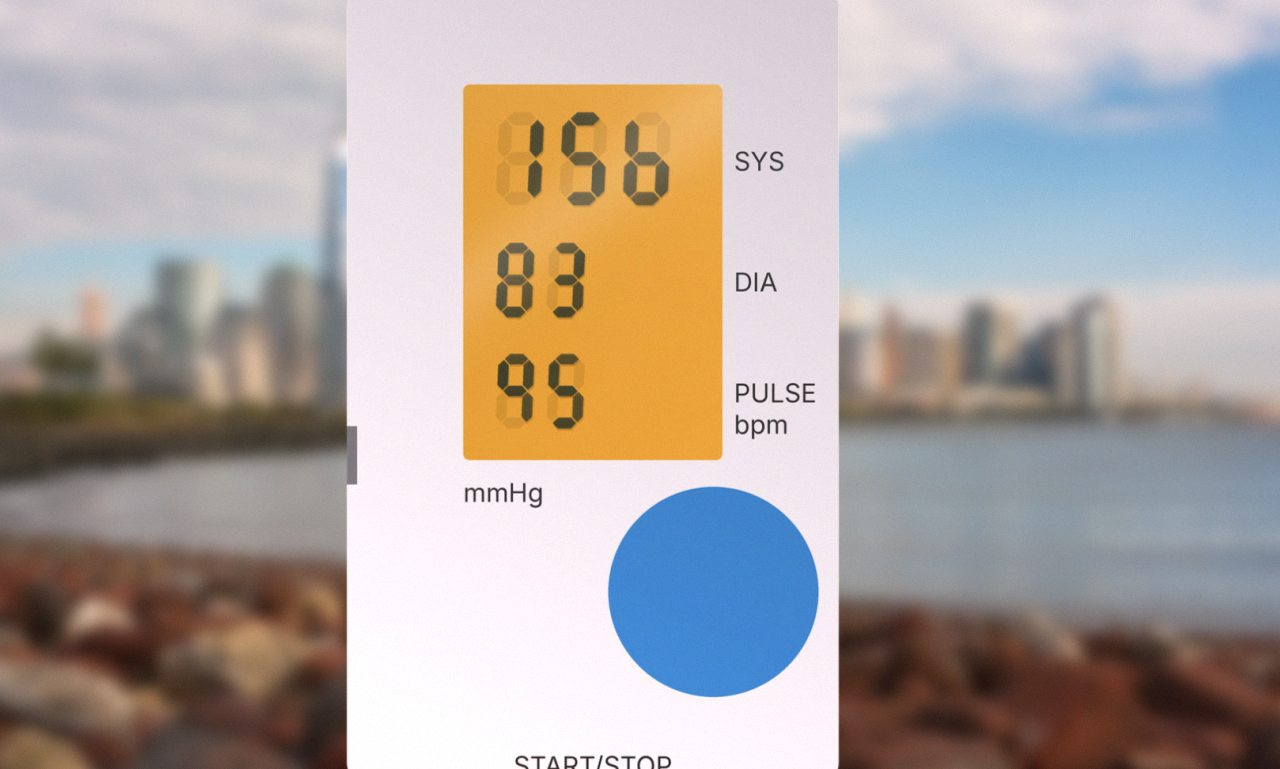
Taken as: 83
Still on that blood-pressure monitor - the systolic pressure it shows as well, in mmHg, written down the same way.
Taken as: 156
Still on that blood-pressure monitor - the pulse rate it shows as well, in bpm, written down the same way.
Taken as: 95
